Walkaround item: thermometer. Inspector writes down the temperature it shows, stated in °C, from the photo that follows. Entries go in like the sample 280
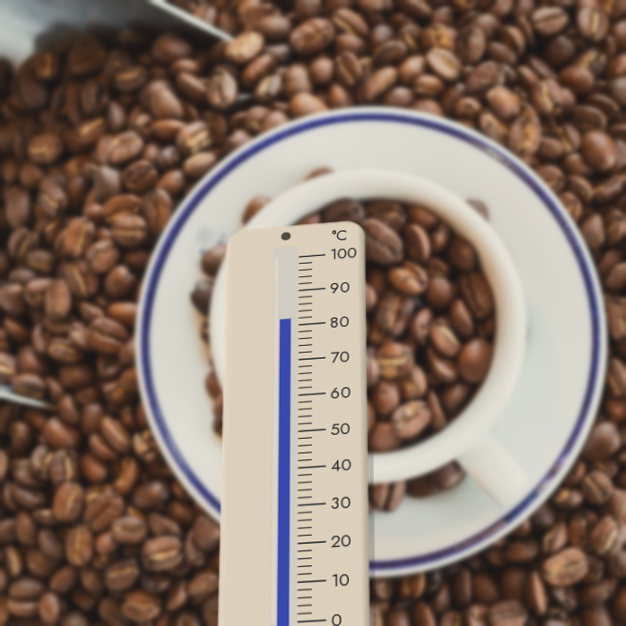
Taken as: 82
